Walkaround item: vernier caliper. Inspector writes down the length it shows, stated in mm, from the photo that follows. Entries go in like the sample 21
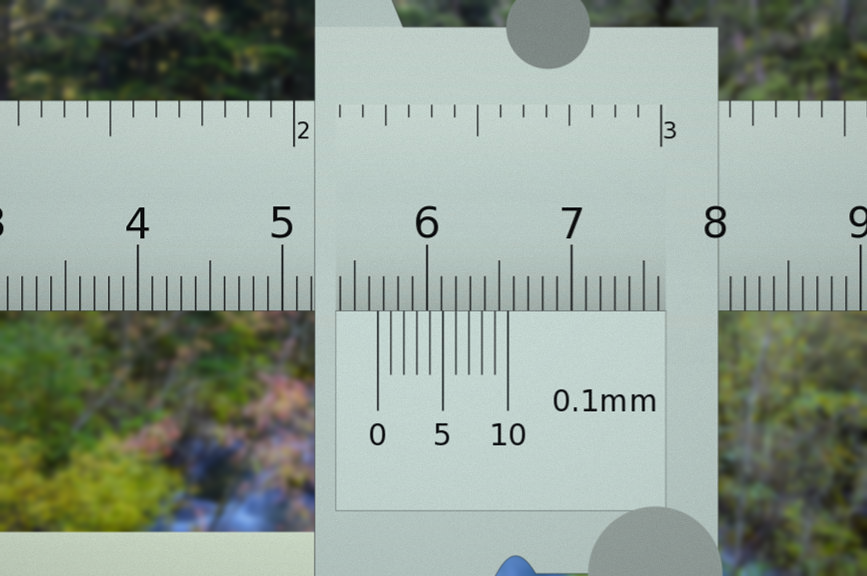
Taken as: 56.6
